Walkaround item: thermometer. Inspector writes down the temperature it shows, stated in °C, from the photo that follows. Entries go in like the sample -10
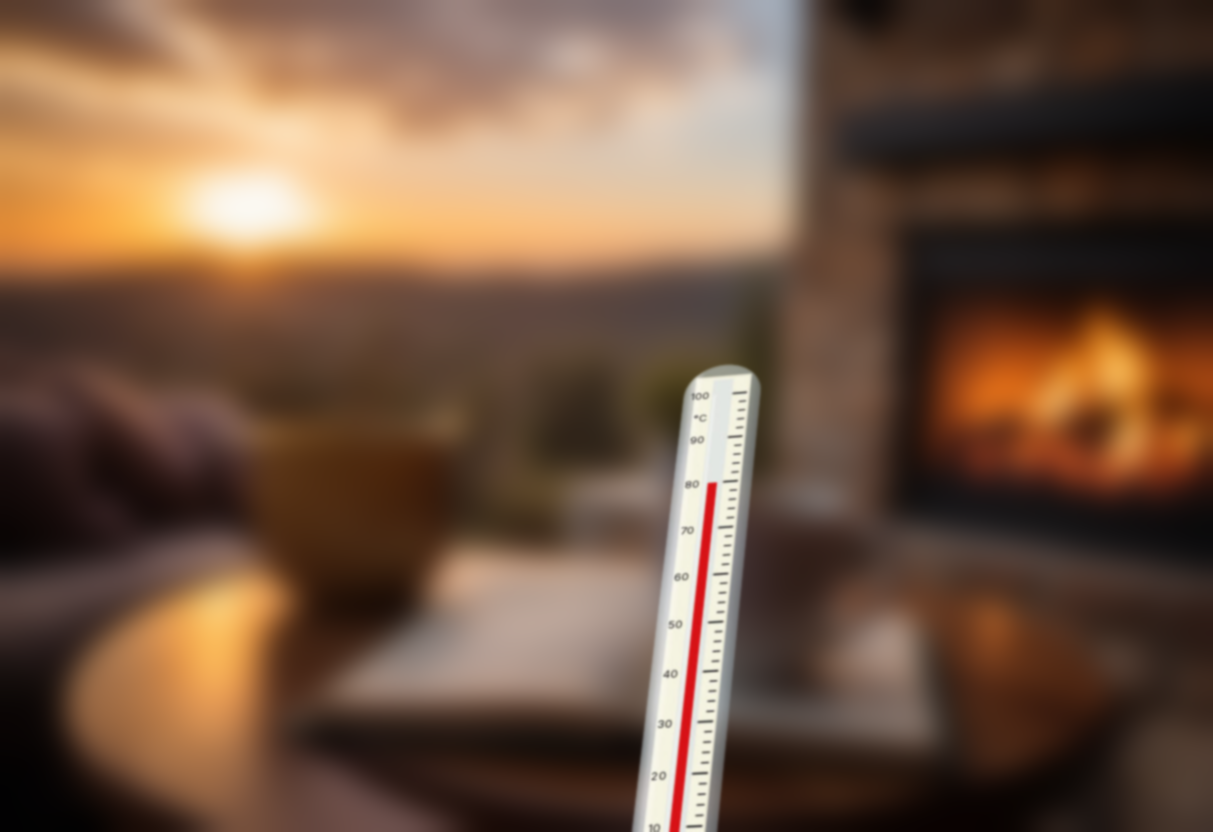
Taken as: 80
